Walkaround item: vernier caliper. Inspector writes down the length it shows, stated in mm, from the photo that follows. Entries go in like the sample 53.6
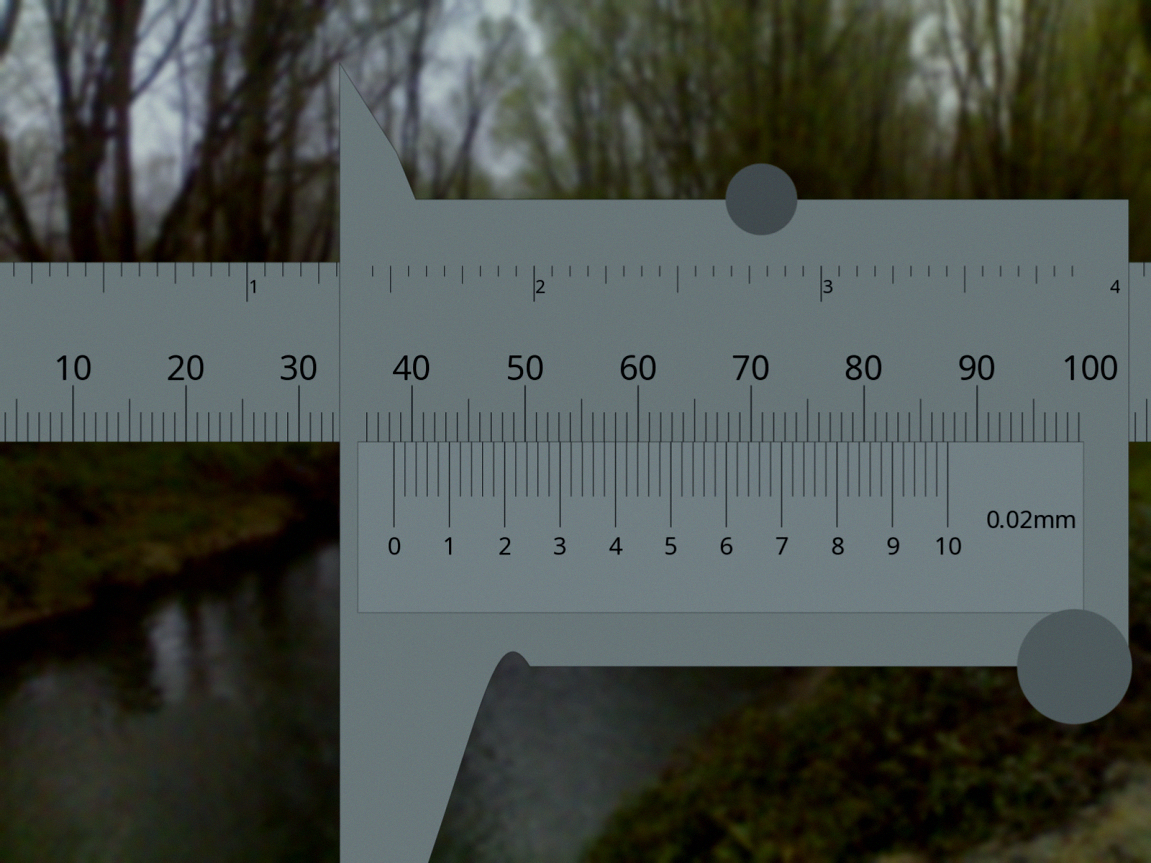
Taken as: 38.4
